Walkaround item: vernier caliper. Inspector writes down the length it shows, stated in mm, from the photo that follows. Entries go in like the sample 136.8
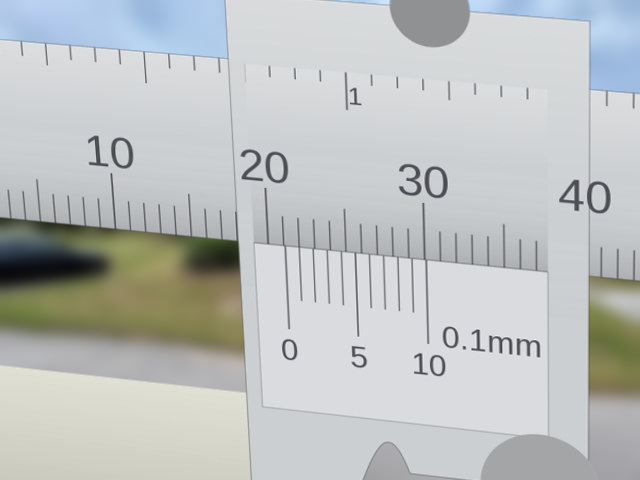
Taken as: 21.1
